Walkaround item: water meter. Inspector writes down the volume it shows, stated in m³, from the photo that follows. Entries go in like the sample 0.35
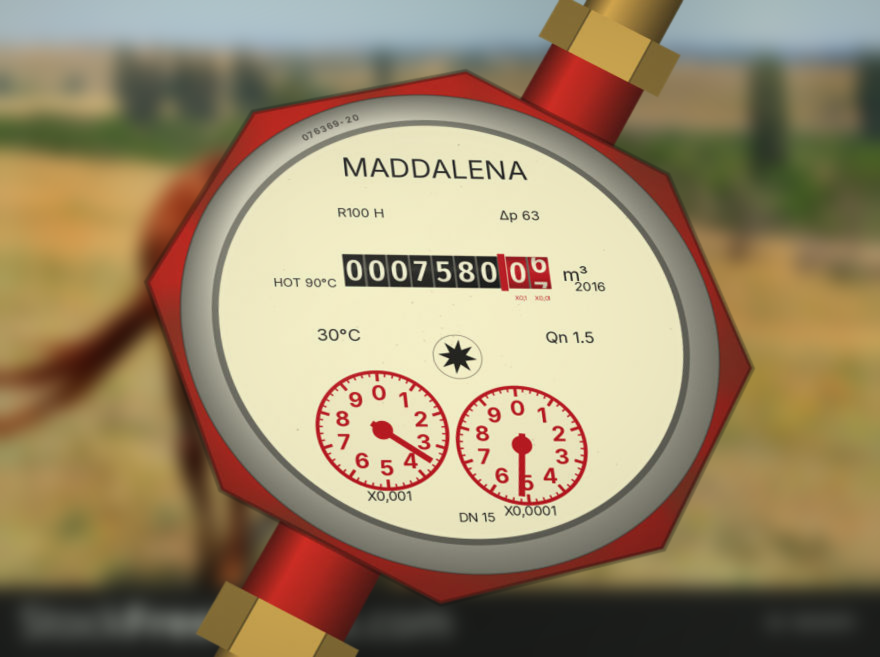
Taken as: 7580.0635
